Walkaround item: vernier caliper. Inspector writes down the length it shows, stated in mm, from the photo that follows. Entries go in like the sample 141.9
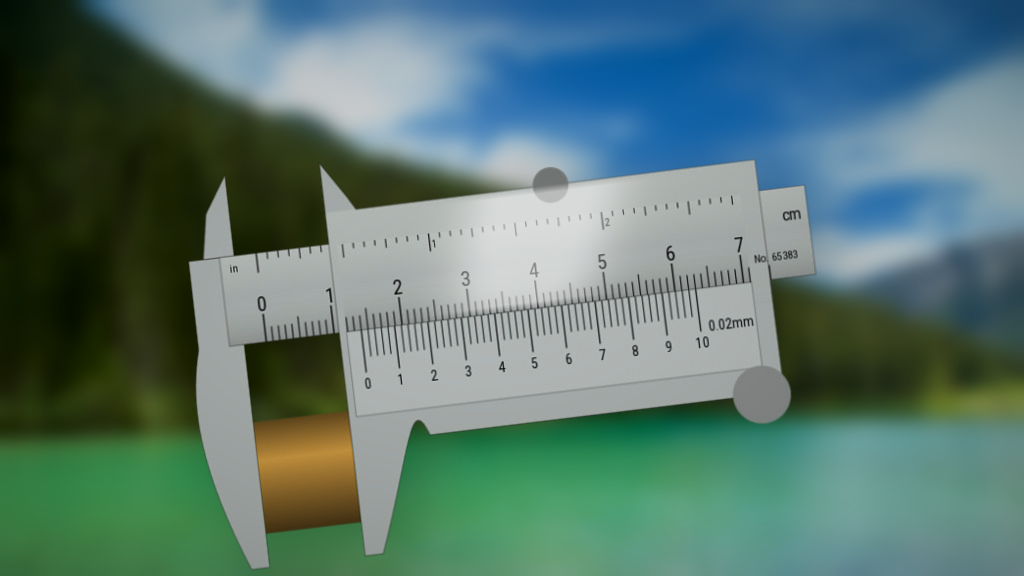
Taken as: 14.0
